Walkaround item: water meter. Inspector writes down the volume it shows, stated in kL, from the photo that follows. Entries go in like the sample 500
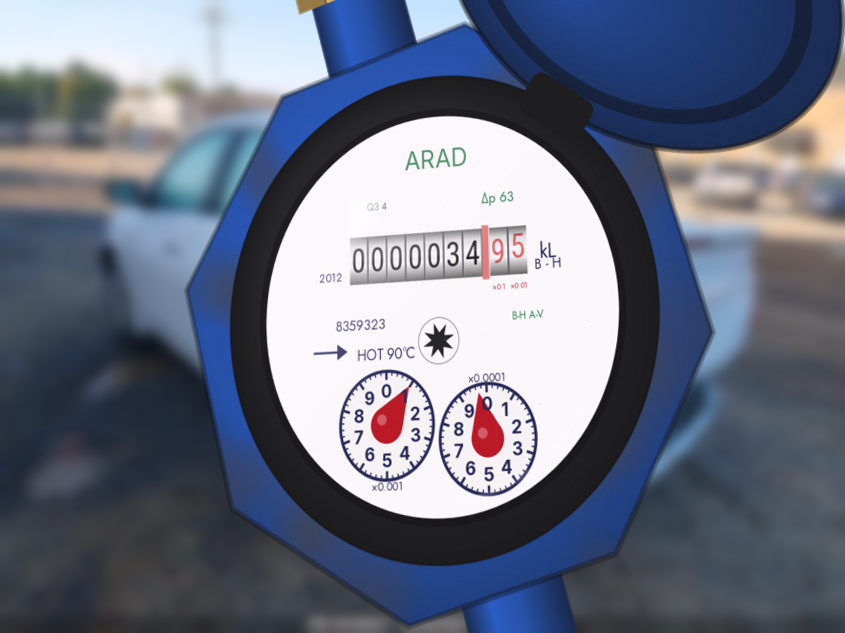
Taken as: 34.9509
